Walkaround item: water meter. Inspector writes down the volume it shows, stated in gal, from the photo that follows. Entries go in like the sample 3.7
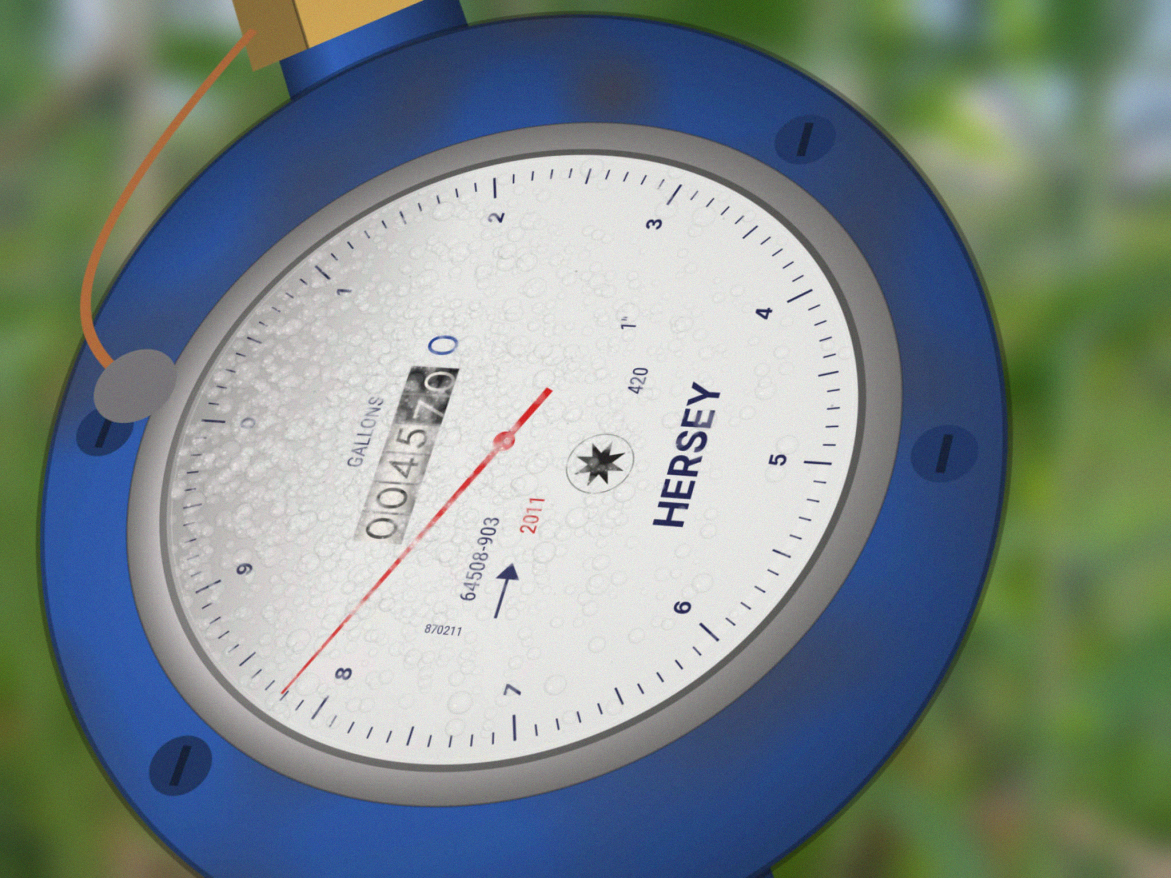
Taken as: 45698.2
